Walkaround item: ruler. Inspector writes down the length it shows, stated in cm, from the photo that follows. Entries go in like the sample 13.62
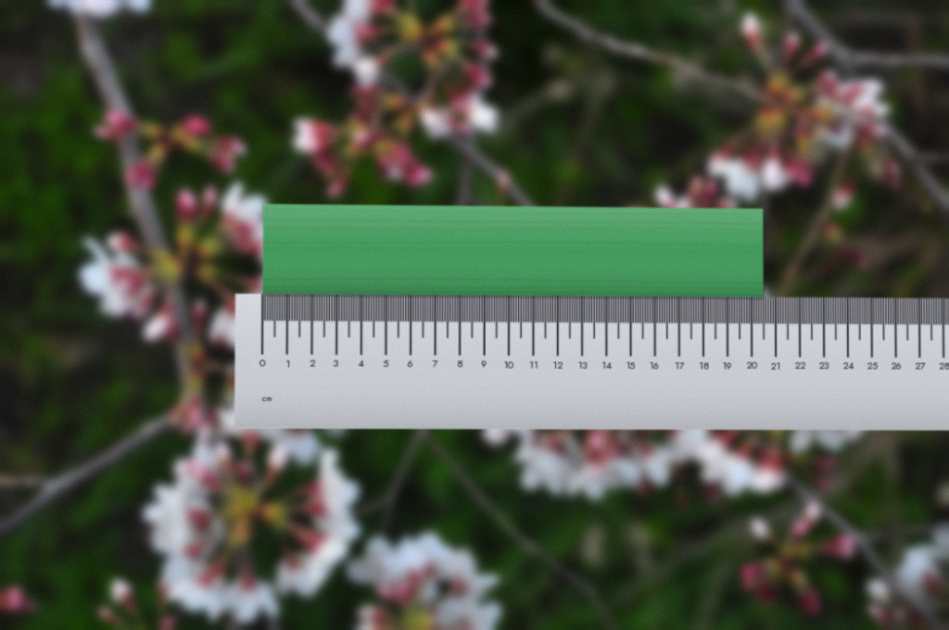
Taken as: 20.5
